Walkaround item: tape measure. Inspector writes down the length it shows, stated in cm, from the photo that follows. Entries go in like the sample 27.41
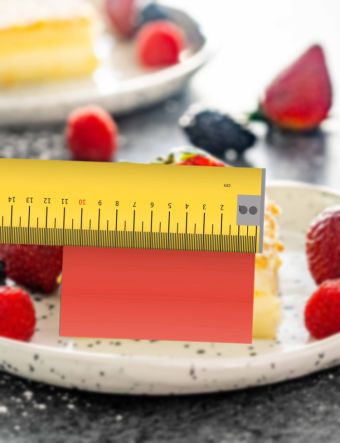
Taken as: 11
